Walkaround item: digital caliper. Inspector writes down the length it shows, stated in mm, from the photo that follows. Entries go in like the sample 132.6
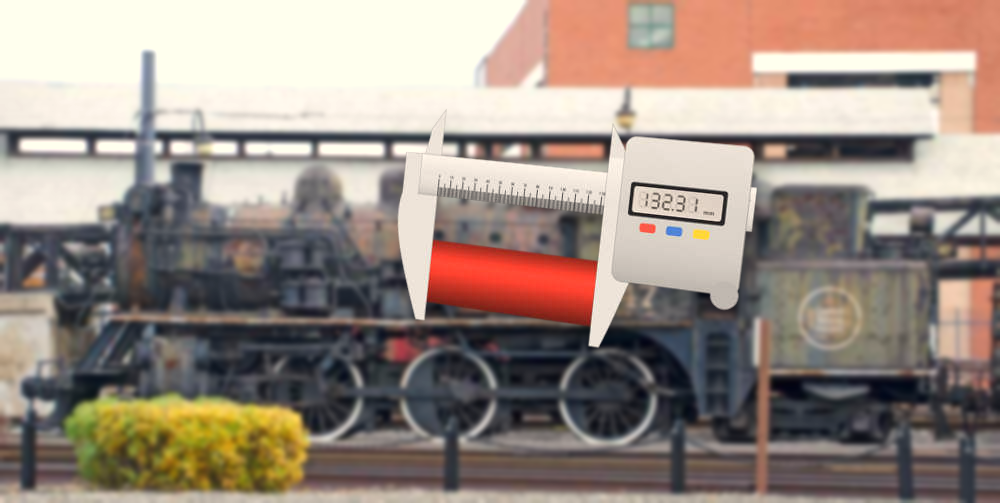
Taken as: 132.31
